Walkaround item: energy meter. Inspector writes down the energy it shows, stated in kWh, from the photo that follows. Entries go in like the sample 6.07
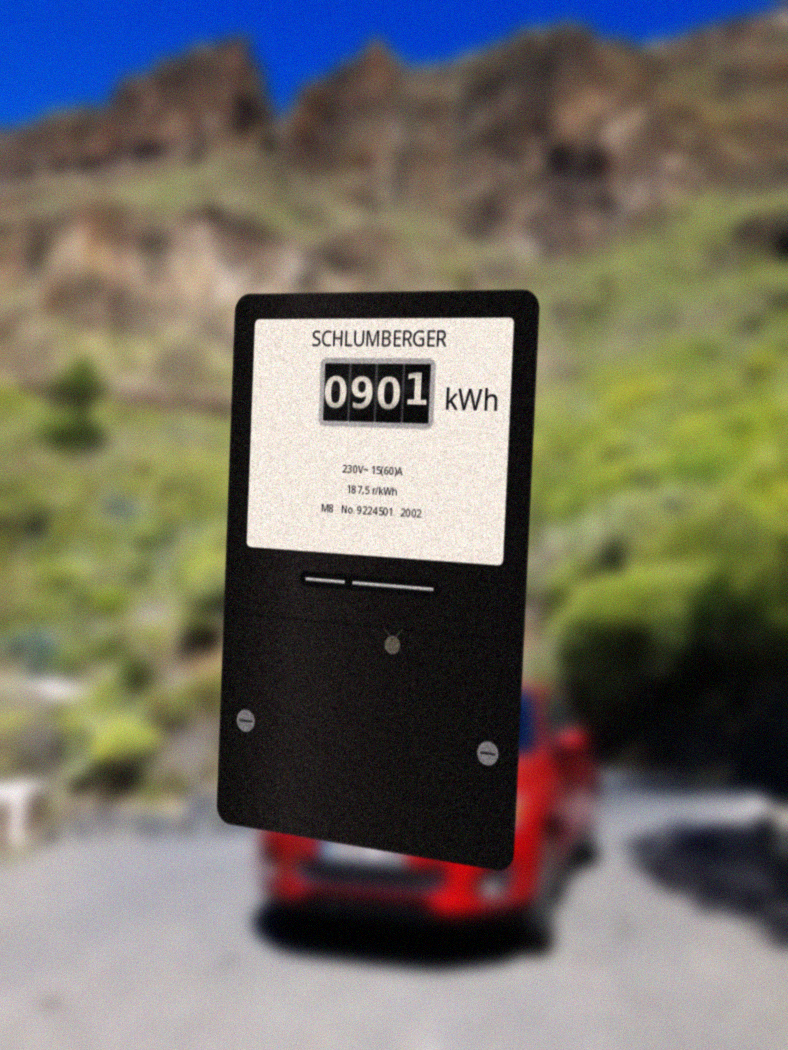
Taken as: 901
